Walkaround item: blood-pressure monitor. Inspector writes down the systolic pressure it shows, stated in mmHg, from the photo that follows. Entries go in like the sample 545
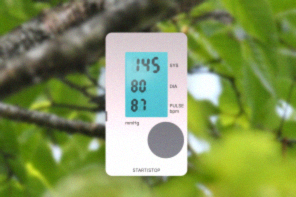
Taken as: 145
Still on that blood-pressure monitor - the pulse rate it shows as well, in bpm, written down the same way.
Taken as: 87
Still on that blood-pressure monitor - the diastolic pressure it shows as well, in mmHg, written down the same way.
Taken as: 80
